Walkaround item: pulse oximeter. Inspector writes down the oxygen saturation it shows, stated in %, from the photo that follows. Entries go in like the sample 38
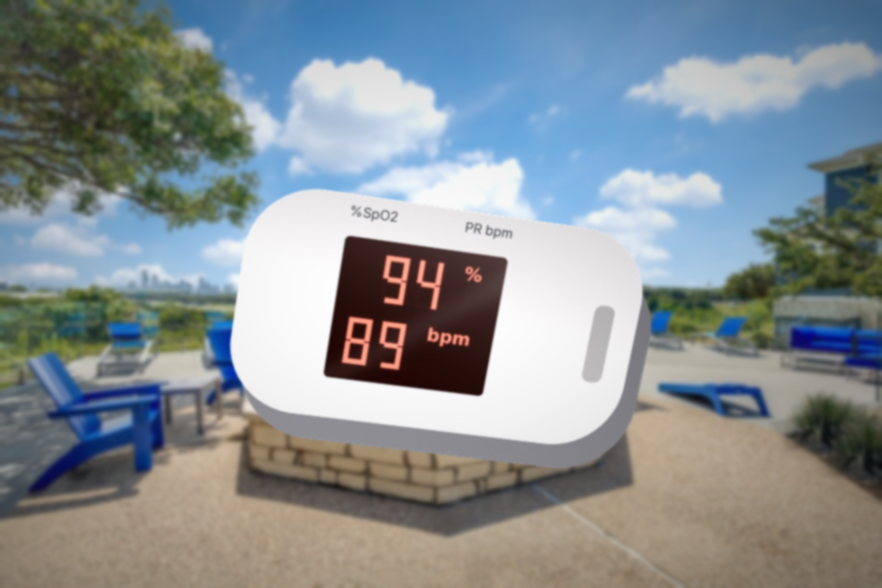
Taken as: 94
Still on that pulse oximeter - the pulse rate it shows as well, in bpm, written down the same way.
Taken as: 89
